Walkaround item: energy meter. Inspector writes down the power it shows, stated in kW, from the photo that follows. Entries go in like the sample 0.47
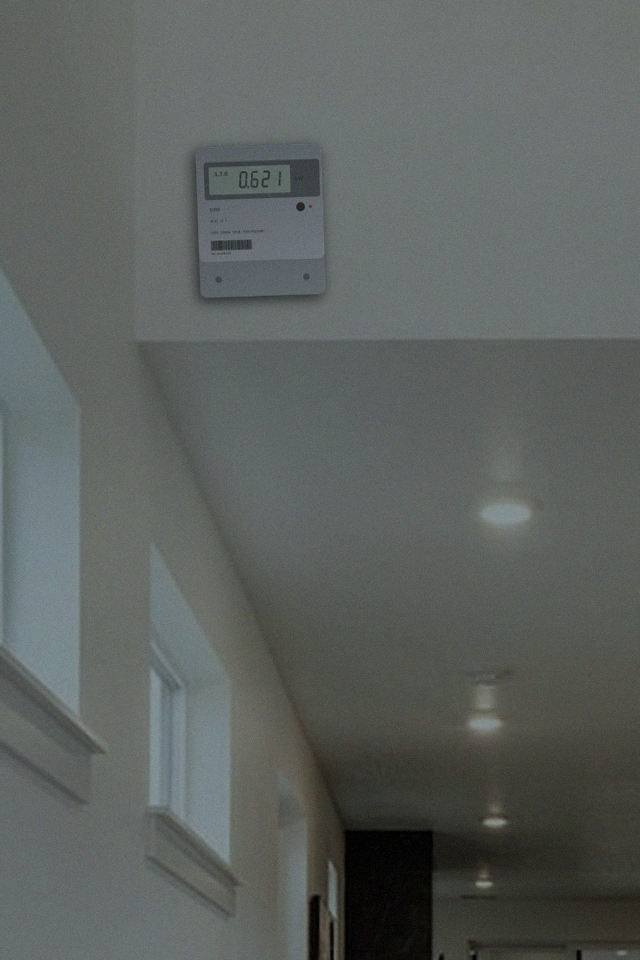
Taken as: 0.621
